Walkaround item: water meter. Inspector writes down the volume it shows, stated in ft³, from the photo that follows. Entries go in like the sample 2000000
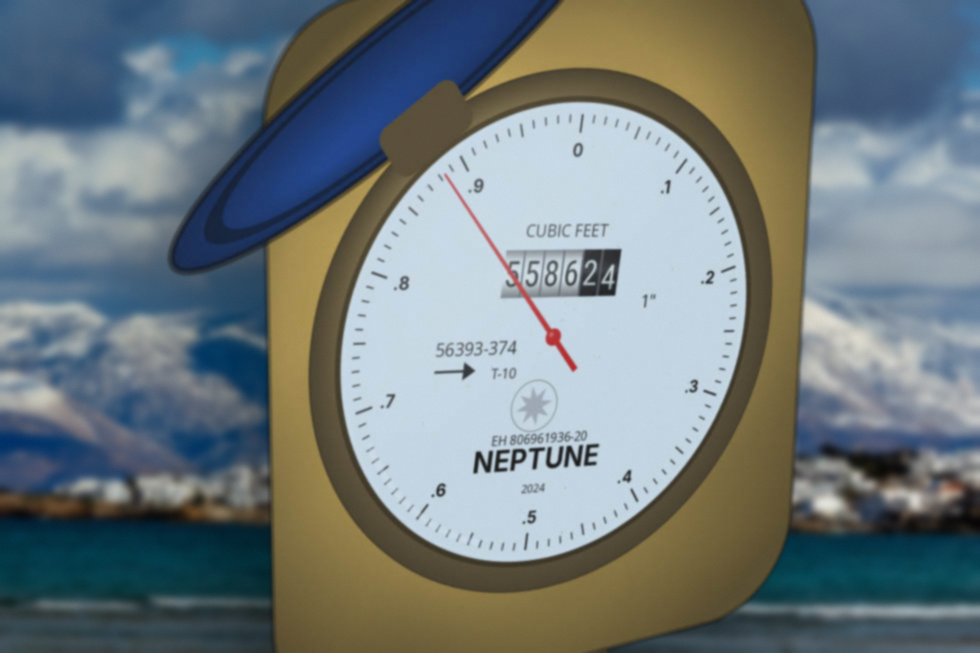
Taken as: 558623.88
